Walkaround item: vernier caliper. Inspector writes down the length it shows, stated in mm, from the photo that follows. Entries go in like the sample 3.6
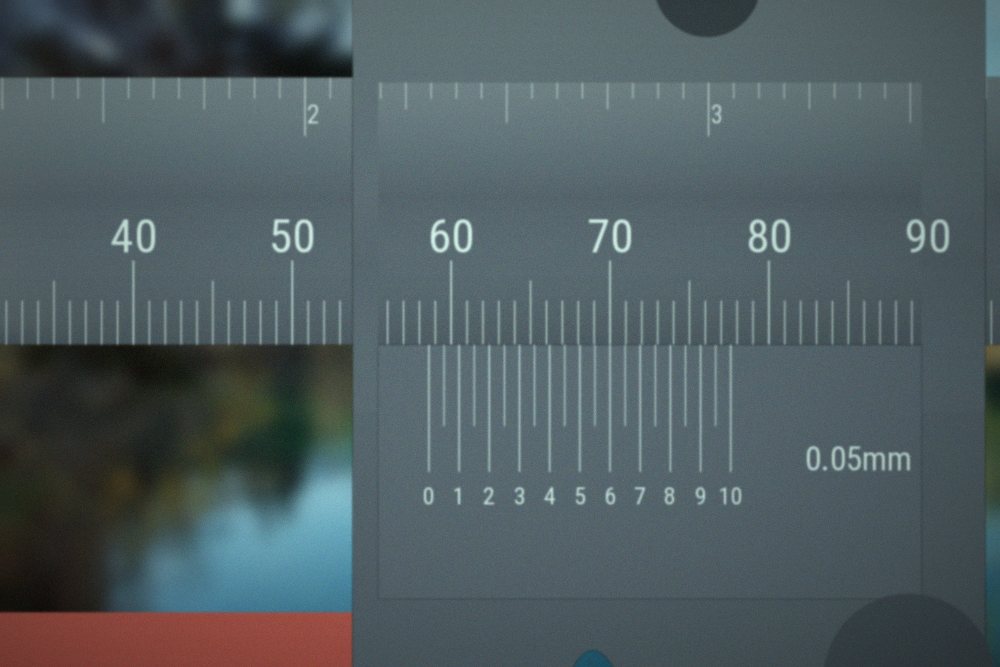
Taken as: 58.6
